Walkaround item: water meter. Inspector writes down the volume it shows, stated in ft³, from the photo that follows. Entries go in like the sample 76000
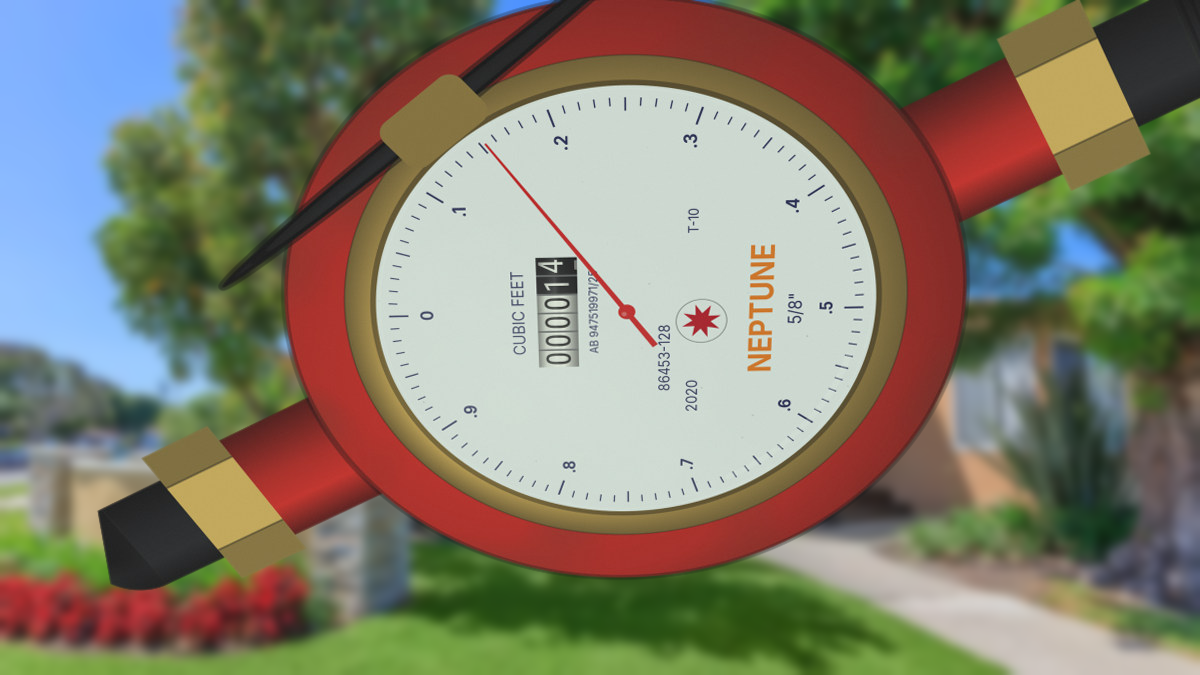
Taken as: 14.15
